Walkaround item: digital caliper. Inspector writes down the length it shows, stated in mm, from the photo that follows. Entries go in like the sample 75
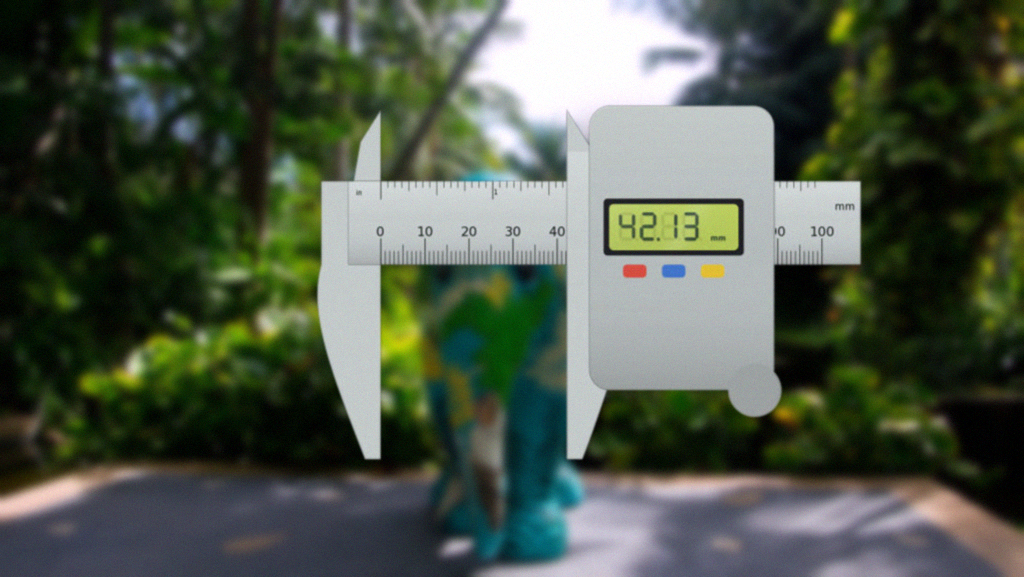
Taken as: 42.13
